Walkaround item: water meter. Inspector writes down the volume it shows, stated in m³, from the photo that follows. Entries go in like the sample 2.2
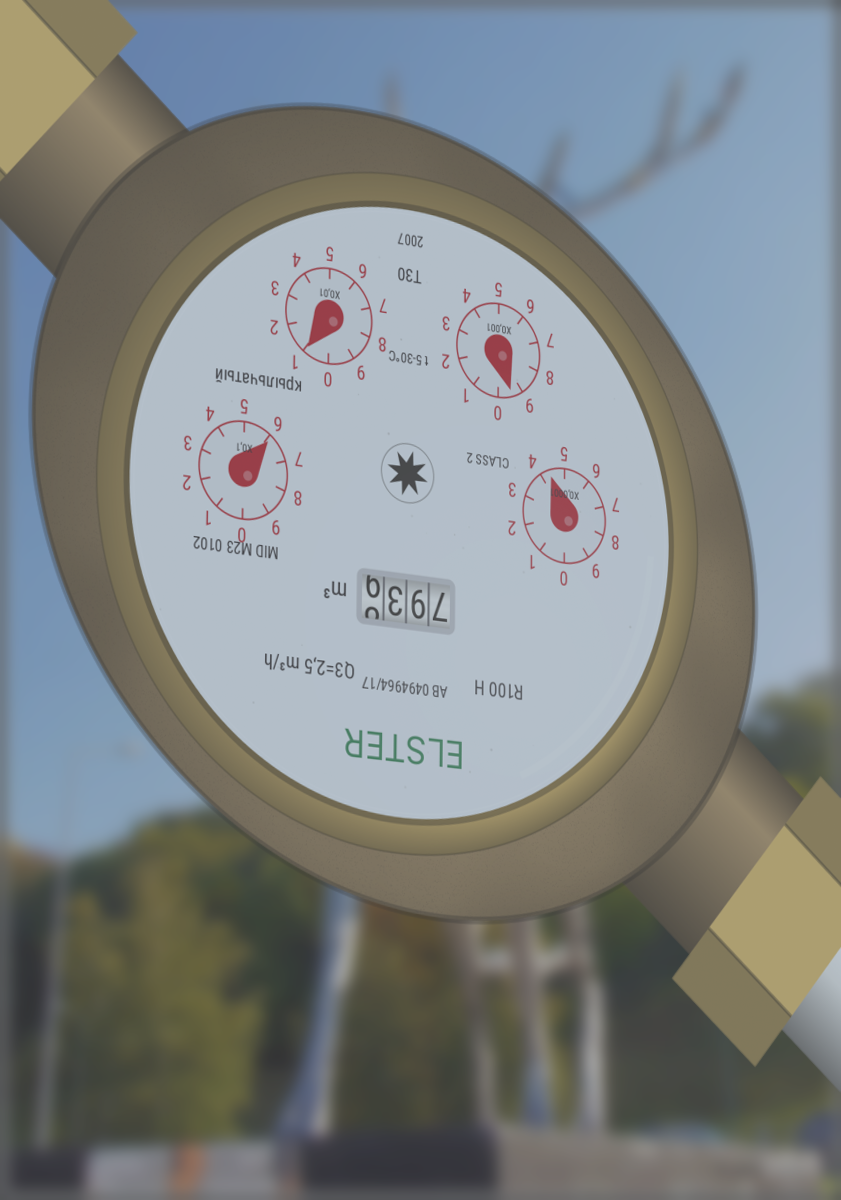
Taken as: 7938.6094
